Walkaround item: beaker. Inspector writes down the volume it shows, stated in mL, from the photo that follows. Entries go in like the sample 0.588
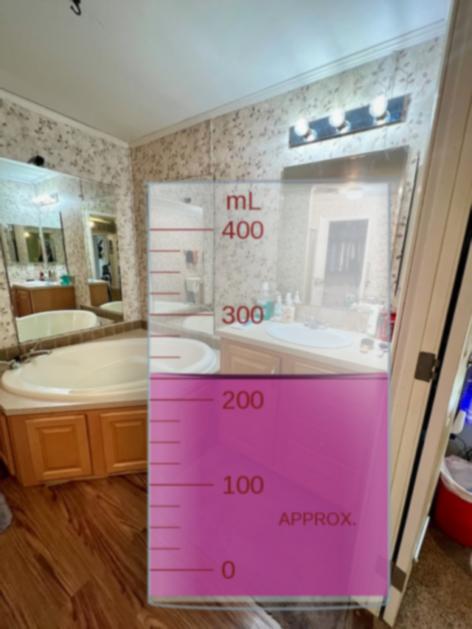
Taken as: 225
